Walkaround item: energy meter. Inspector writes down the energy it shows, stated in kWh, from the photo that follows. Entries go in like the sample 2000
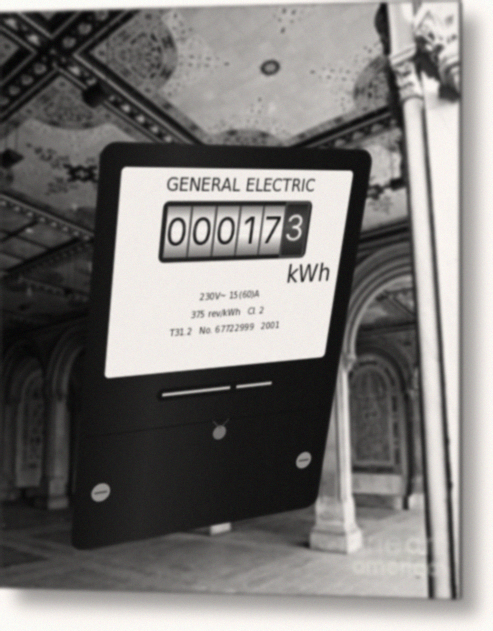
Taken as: 17.3
